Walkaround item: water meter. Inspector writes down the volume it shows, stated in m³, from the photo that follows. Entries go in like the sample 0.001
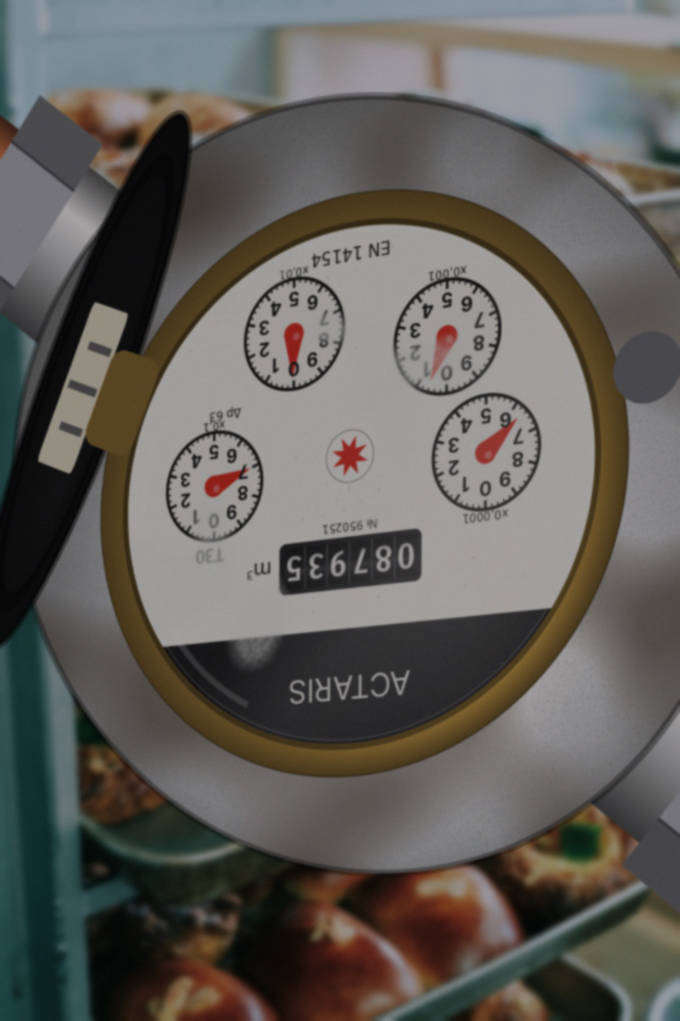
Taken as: 87935.7006
